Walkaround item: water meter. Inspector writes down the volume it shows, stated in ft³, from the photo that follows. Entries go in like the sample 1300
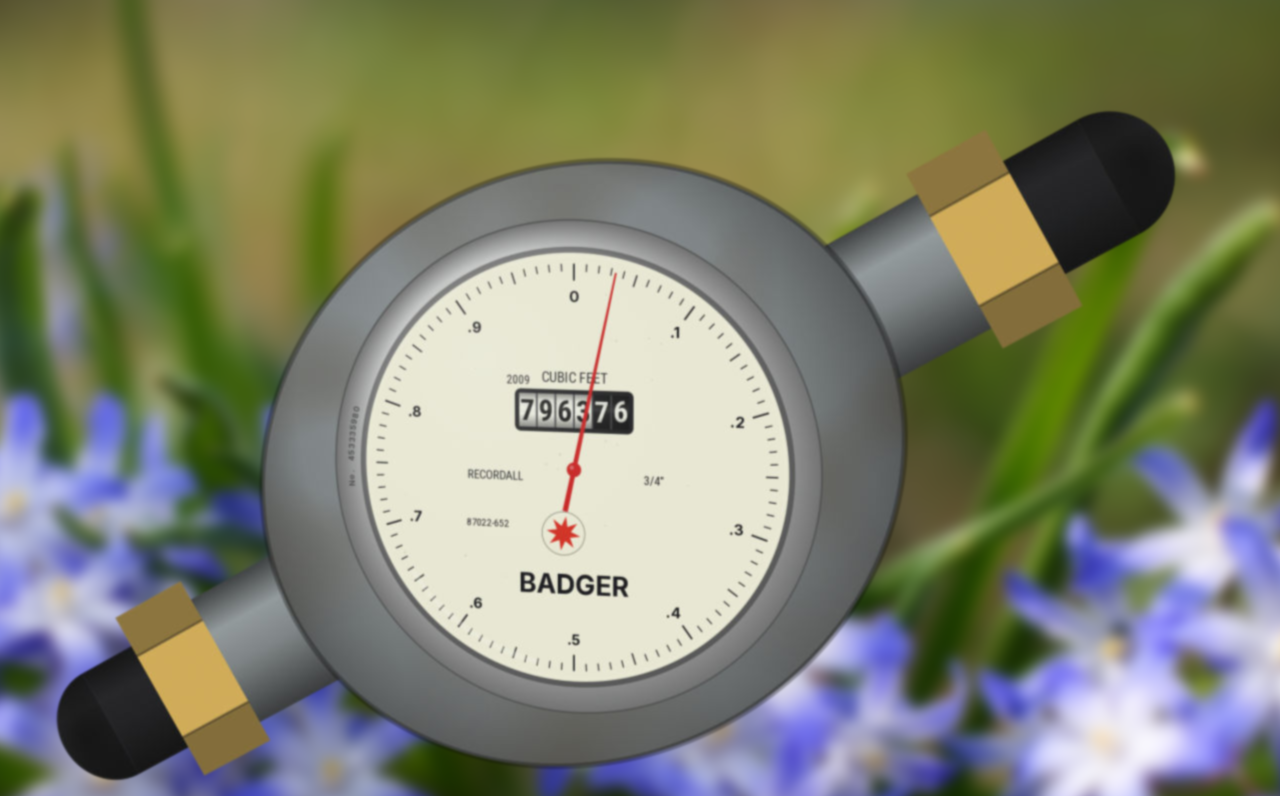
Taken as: 796376.03
